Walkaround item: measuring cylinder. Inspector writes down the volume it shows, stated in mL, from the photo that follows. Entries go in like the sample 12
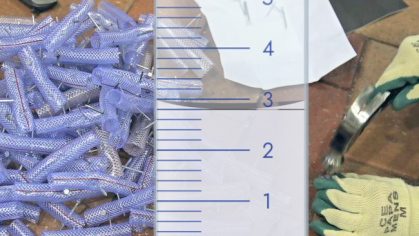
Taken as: 2.8
